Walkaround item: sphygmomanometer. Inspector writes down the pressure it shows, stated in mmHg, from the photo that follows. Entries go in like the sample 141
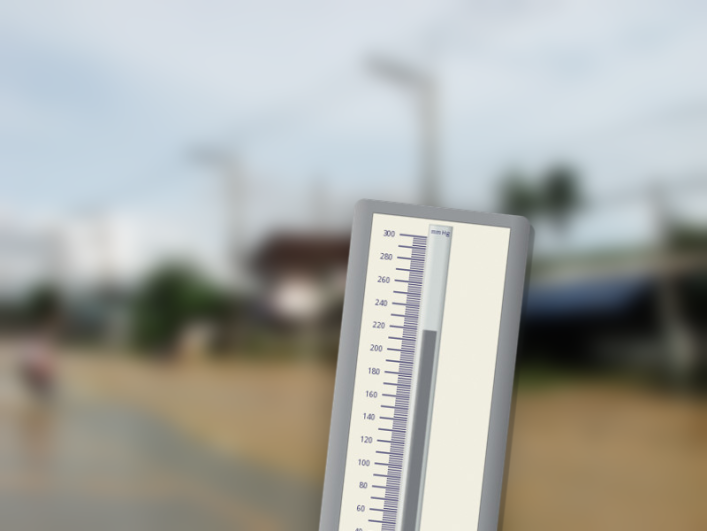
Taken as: 220
